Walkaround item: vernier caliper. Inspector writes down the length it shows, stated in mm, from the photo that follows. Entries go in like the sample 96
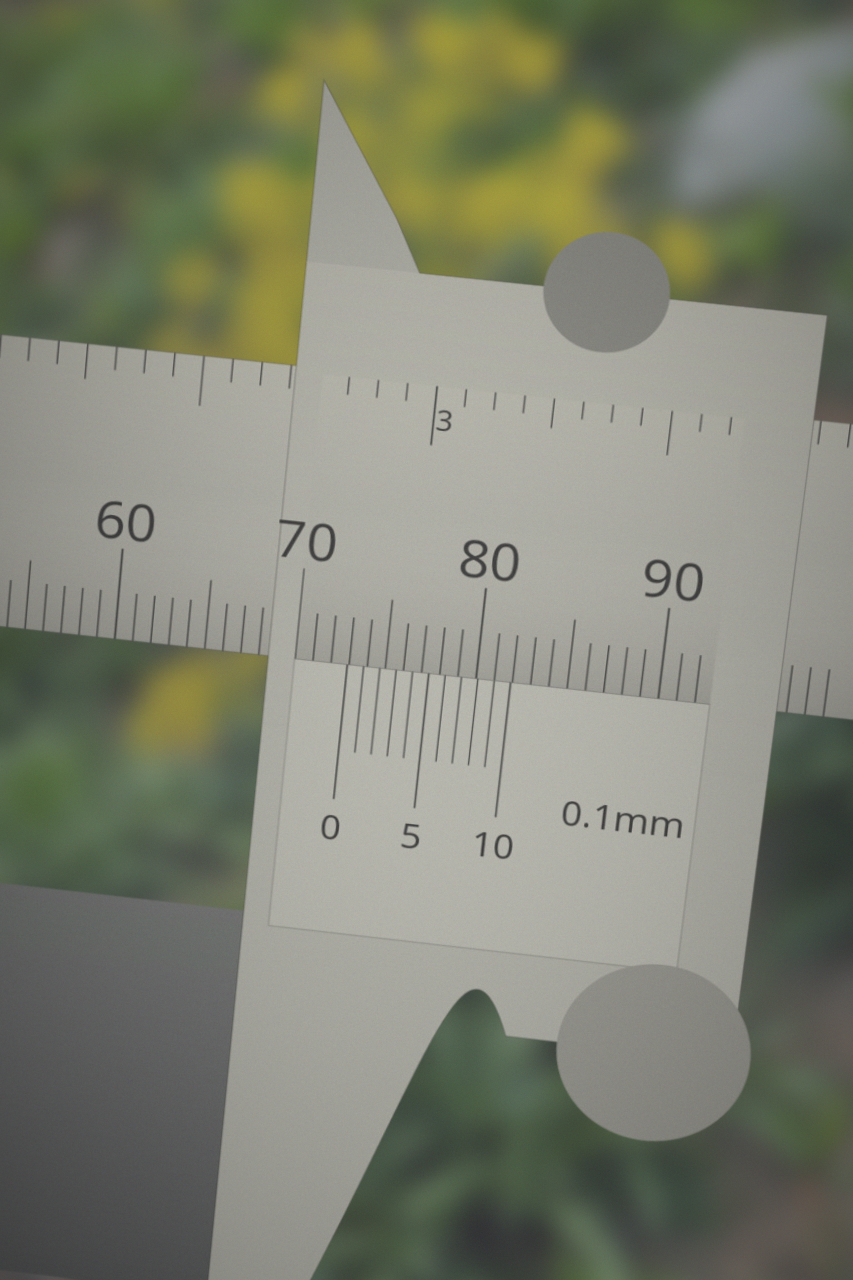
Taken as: 72.9
